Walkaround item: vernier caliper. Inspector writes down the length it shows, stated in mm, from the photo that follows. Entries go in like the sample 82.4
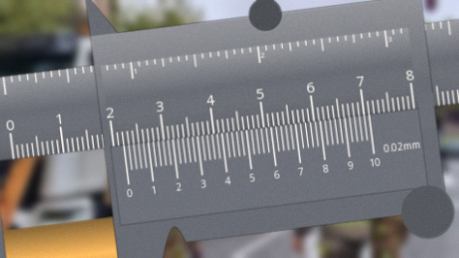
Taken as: 22.0
